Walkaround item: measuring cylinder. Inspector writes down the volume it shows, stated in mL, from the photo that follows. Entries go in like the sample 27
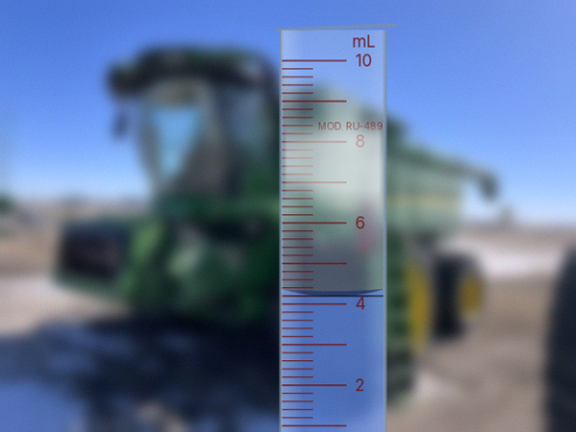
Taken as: 4.2
